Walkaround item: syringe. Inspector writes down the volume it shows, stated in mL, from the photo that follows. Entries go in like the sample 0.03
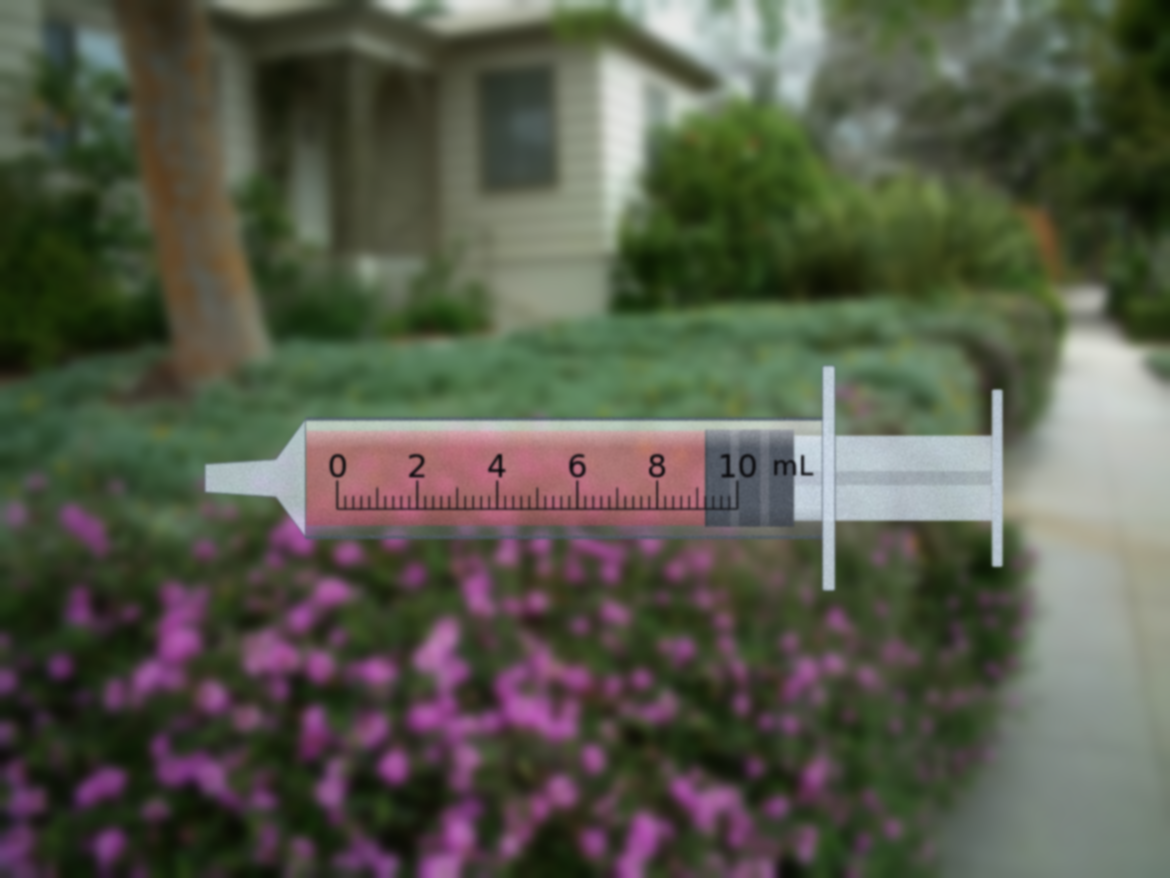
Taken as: 9.2
